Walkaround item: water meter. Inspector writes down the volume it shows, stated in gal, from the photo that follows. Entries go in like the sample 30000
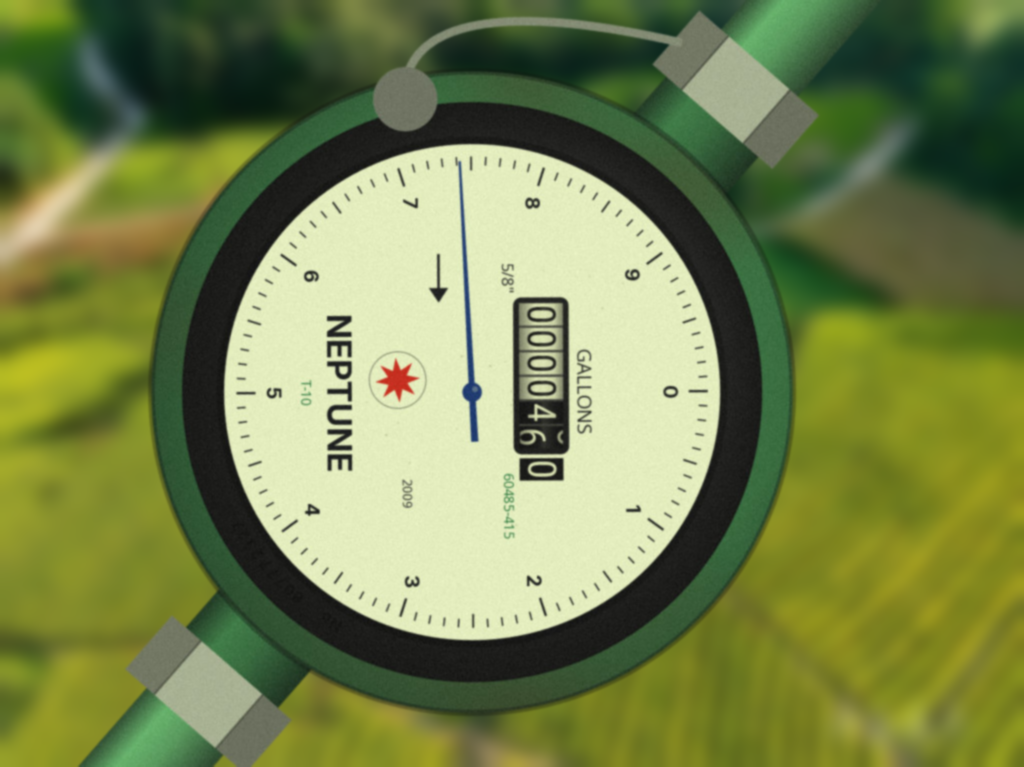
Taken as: 457.4
